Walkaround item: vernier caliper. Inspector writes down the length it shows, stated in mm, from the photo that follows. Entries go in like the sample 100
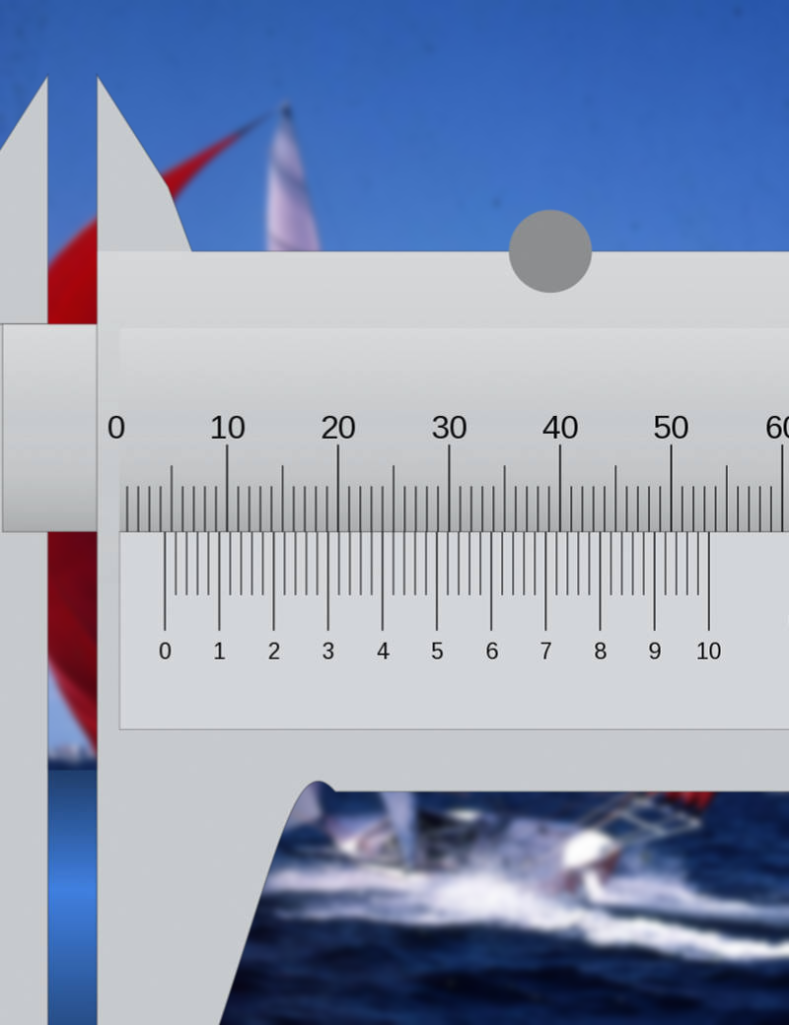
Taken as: 4.4
